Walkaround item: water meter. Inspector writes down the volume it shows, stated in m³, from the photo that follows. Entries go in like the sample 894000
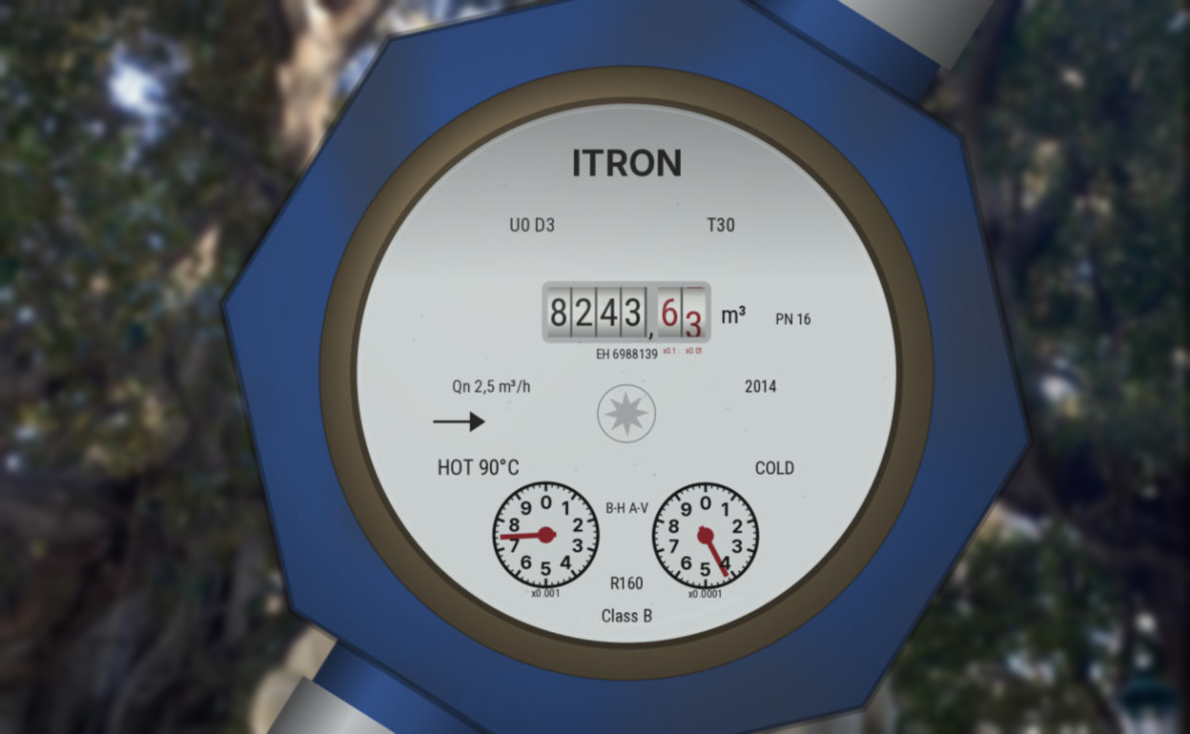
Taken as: 8243.6274
